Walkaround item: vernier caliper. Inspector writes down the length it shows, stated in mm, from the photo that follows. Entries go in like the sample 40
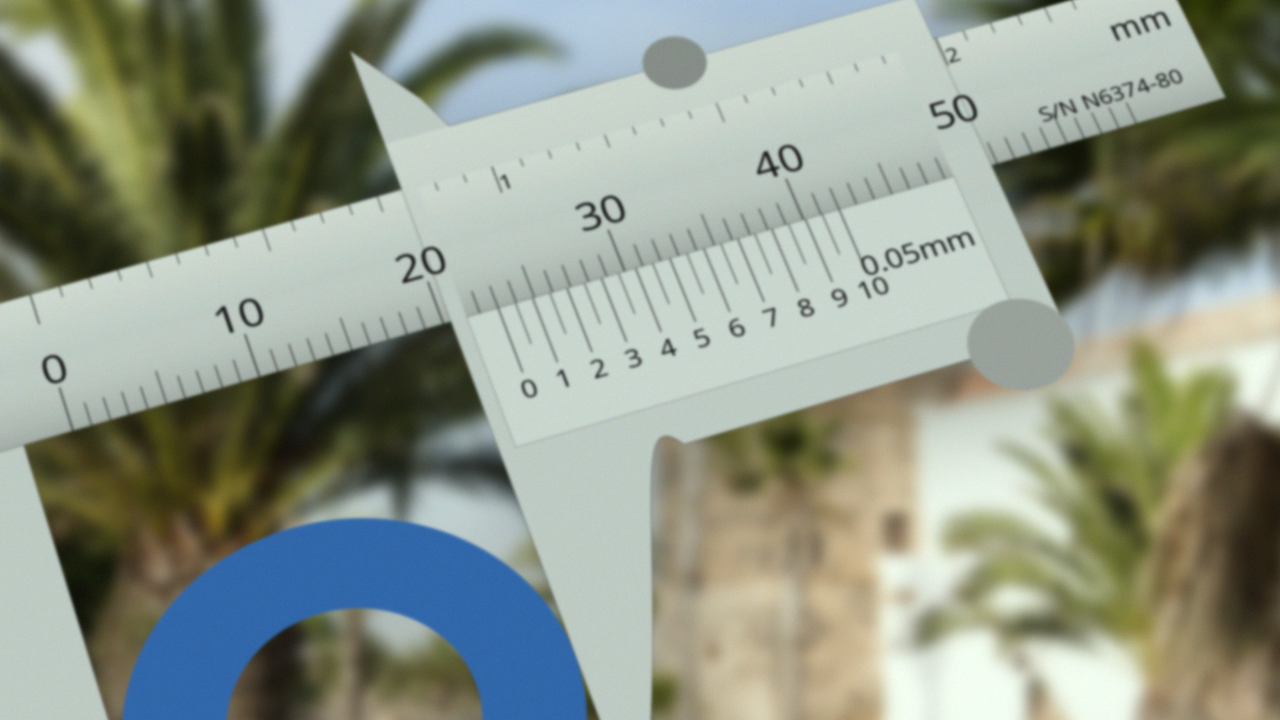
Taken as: 23.0
